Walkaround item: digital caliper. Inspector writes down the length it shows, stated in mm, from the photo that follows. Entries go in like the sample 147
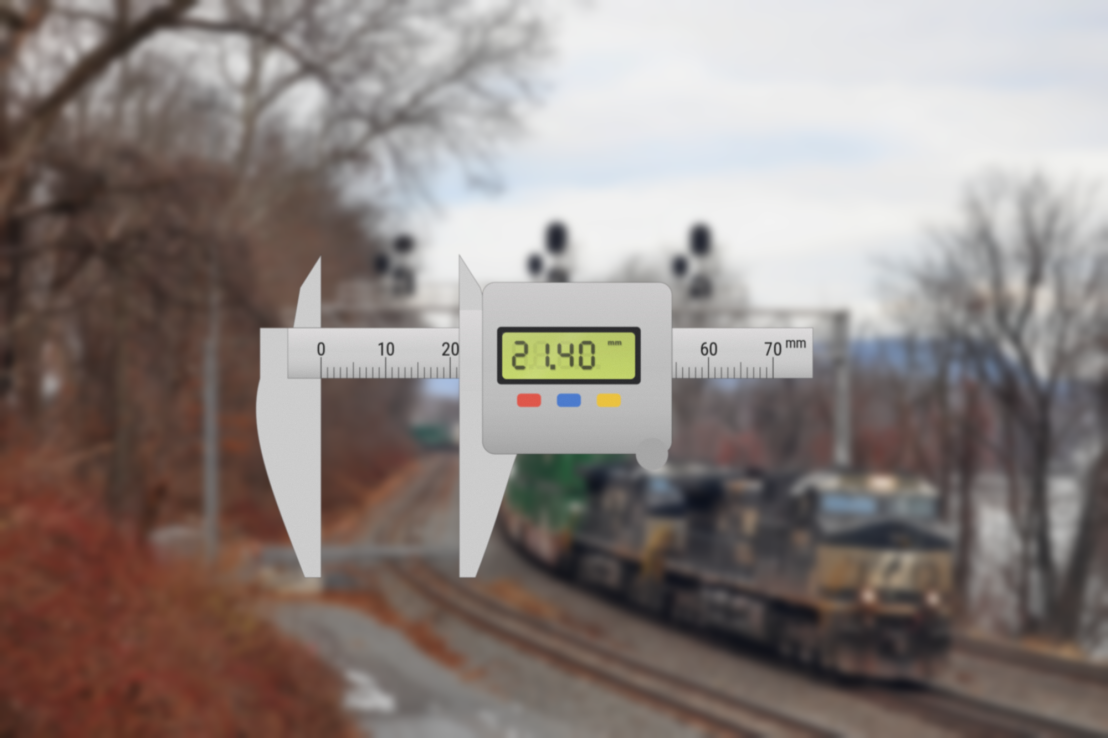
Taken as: 21.40
